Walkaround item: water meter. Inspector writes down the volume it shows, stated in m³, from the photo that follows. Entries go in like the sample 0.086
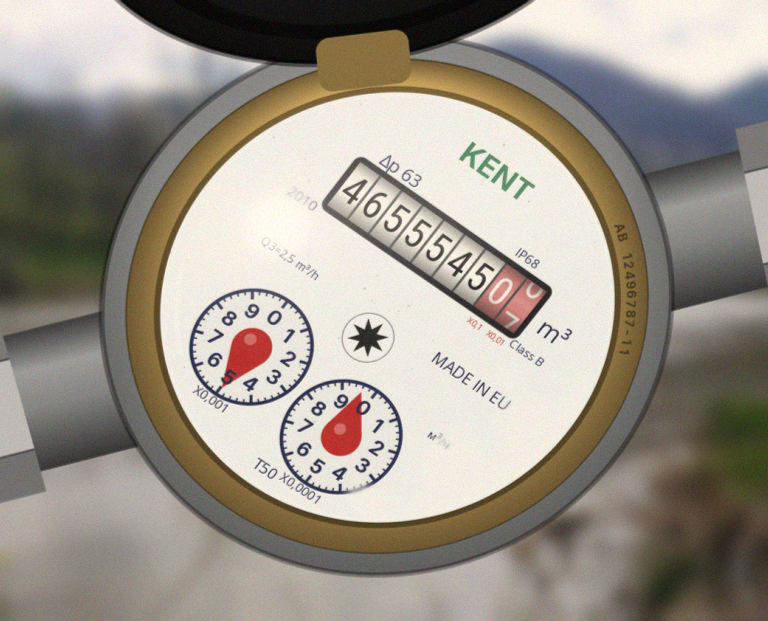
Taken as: 4655545.0649
